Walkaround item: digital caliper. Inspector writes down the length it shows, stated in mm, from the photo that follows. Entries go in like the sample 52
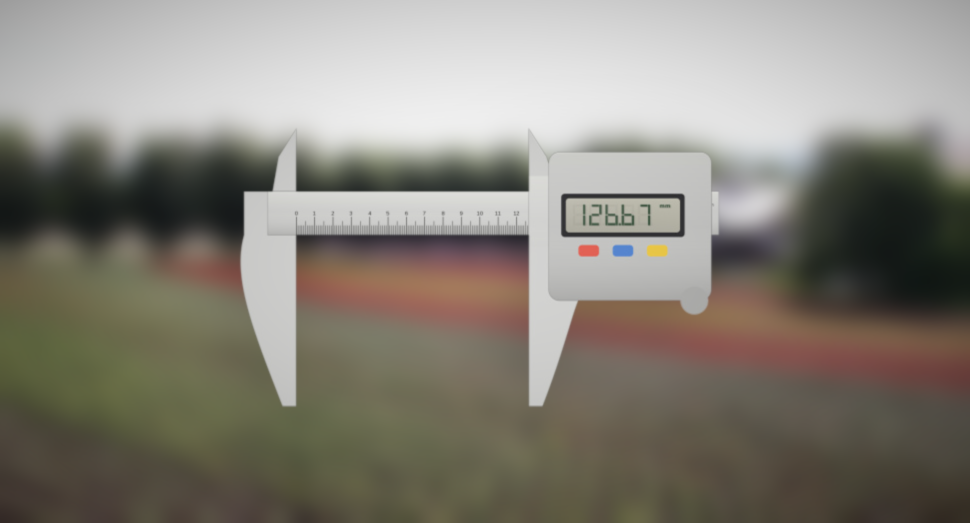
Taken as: 126.67
